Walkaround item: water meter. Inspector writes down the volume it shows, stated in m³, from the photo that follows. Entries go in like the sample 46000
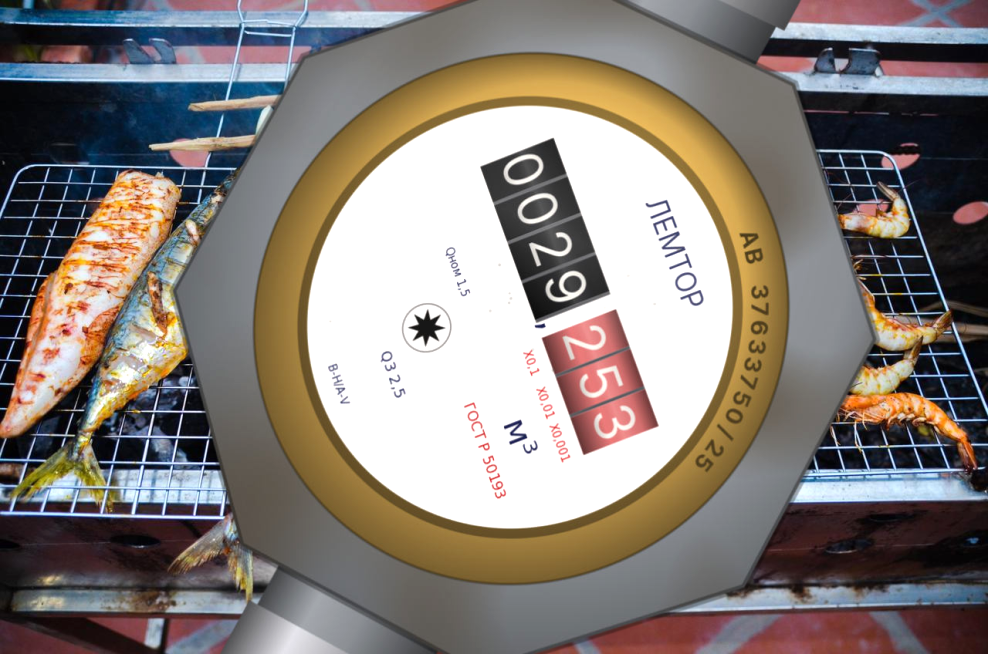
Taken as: 29.253
